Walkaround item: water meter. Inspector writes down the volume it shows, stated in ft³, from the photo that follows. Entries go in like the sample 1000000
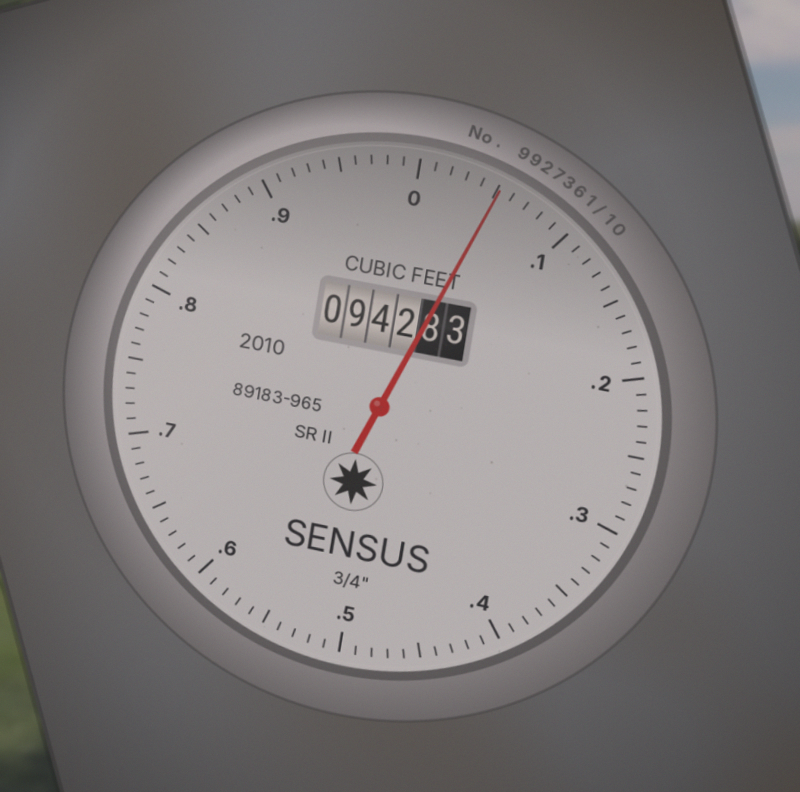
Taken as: 94283.05
